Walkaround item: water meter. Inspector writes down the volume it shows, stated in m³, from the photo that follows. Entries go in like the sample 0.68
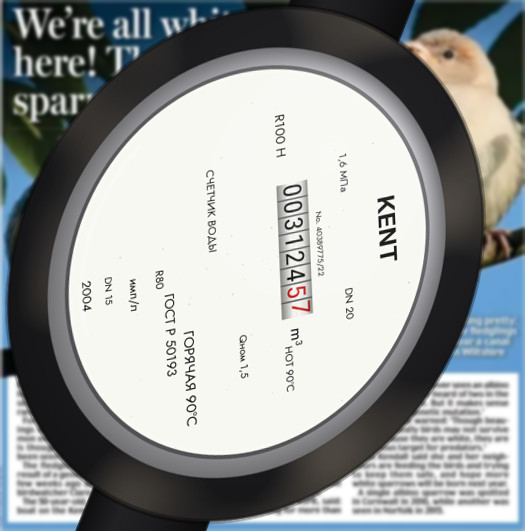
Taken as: 3124.57
